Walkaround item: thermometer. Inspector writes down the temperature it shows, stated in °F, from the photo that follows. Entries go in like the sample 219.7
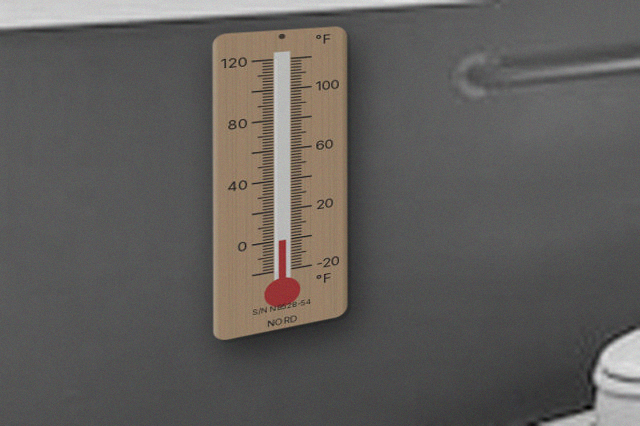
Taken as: 0
